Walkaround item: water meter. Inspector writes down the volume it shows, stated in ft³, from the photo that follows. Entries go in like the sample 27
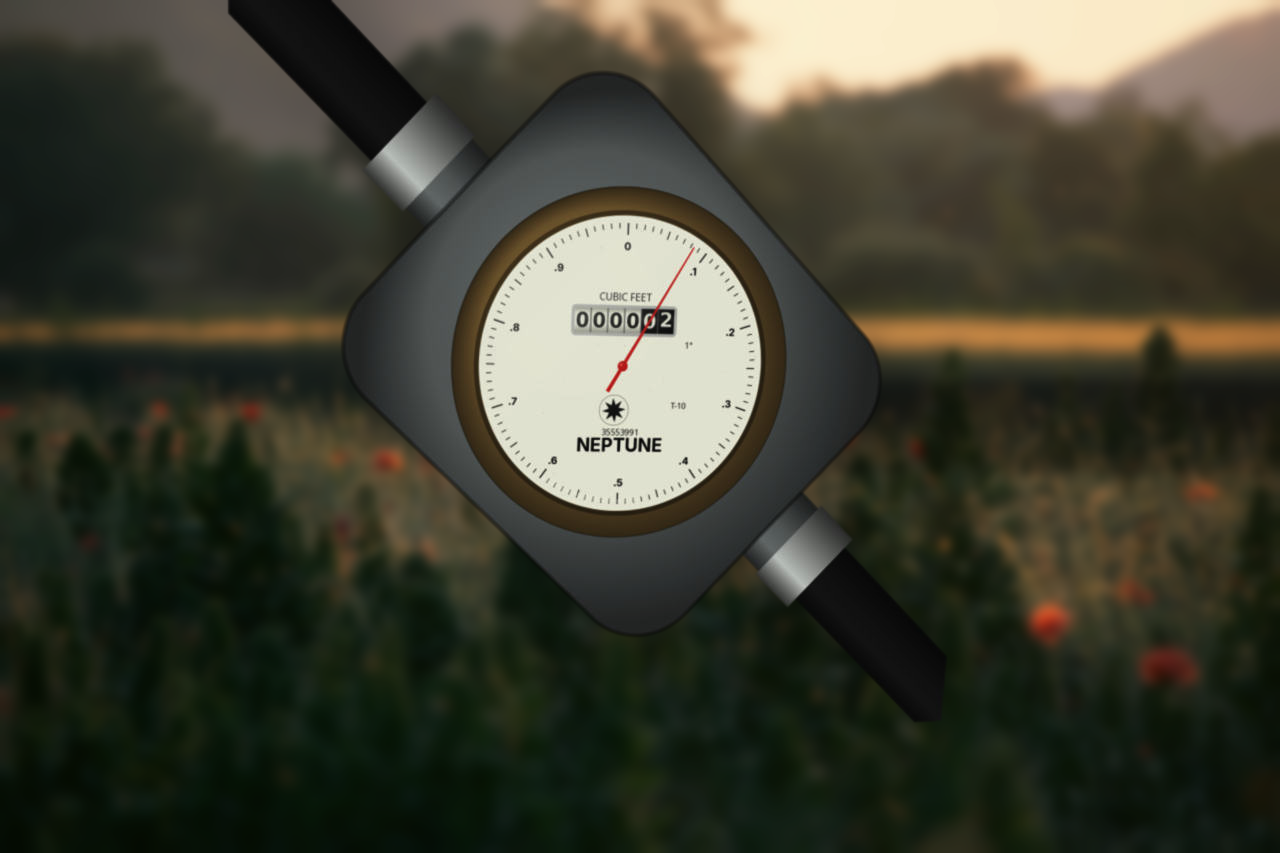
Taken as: 2.08
